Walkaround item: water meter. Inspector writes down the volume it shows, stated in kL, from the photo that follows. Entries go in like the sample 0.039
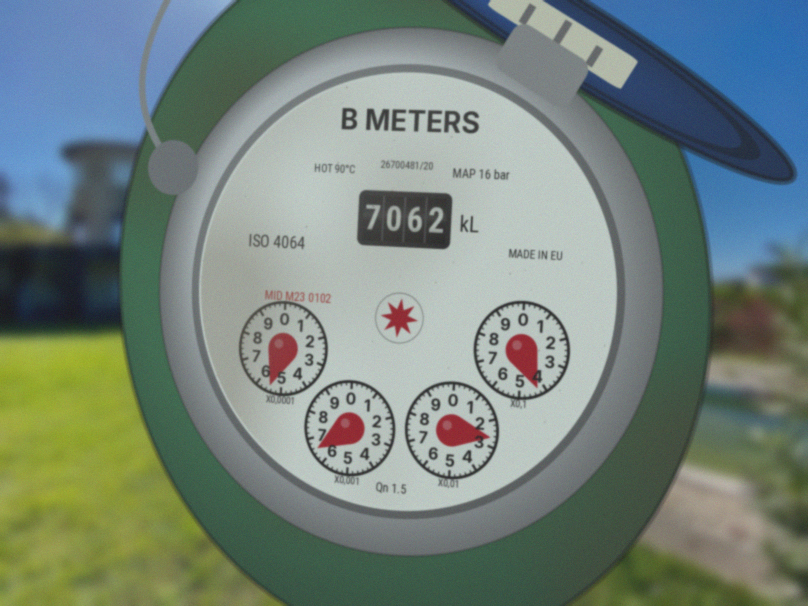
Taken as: 7062.4265
